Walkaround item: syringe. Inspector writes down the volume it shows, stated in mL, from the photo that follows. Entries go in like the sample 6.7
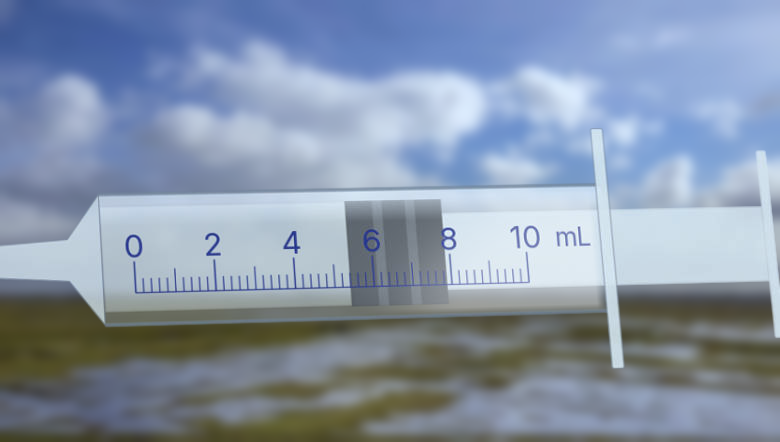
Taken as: 5.4
